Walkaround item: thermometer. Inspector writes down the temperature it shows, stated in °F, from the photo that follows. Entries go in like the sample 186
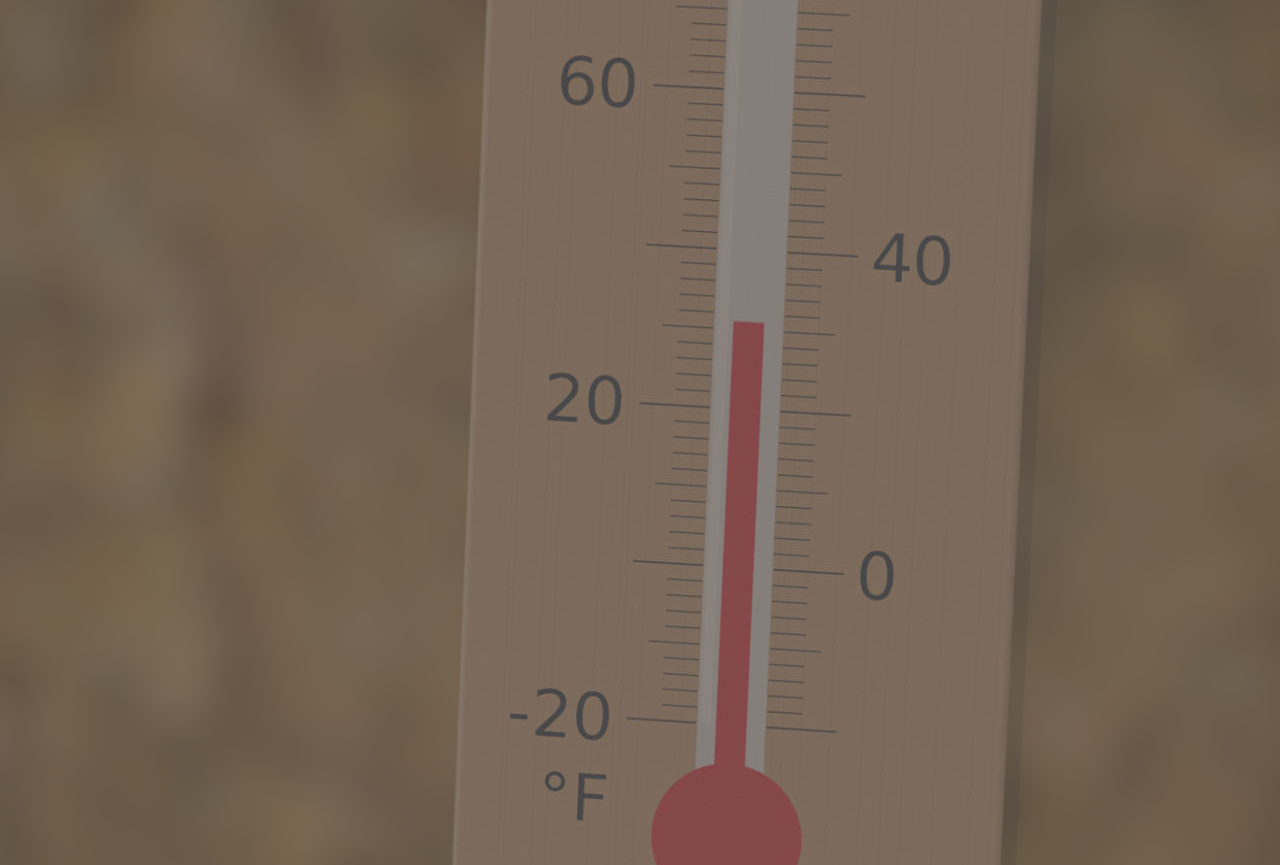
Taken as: 31
